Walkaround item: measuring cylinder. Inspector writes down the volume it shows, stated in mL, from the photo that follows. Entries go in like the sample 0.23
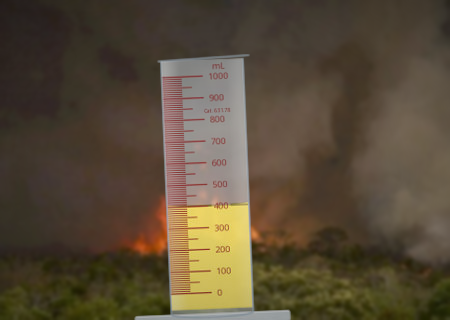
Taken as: 400
